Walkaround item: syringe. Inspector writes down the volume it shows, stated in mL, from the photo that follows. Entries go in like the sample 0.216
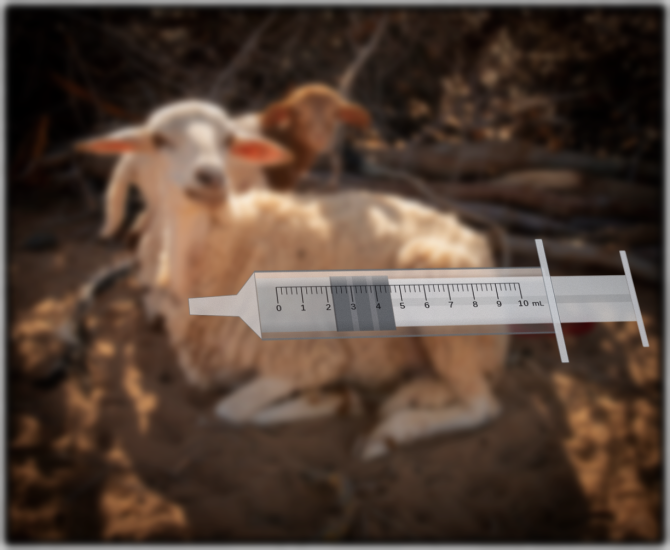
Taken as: 2.2
